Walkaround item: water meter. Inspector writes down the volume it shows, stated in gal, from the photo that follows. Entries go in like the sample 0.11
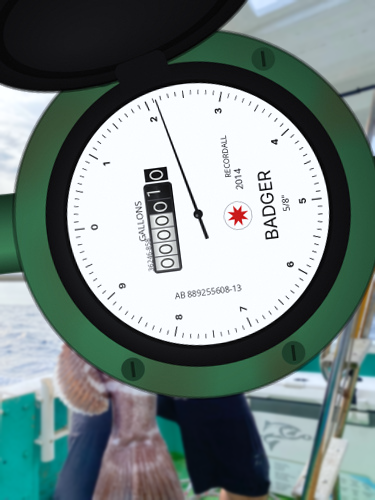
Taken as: 12.1
